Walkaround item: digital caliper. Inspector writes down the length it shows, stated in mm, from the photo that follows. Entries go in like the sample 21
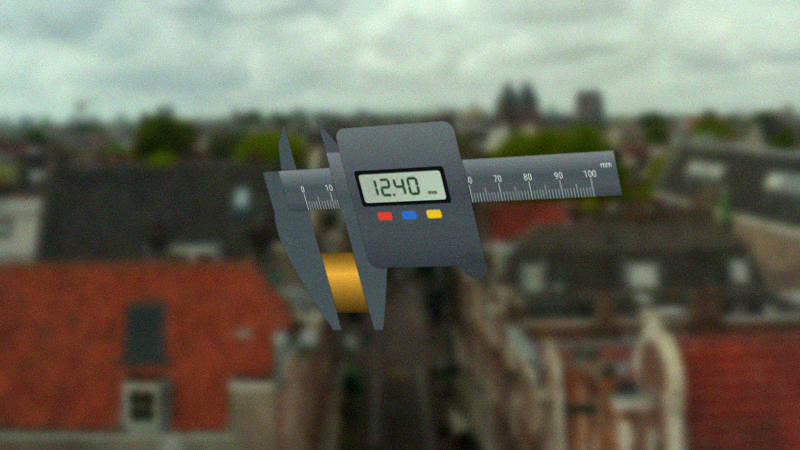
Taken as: 12.40
